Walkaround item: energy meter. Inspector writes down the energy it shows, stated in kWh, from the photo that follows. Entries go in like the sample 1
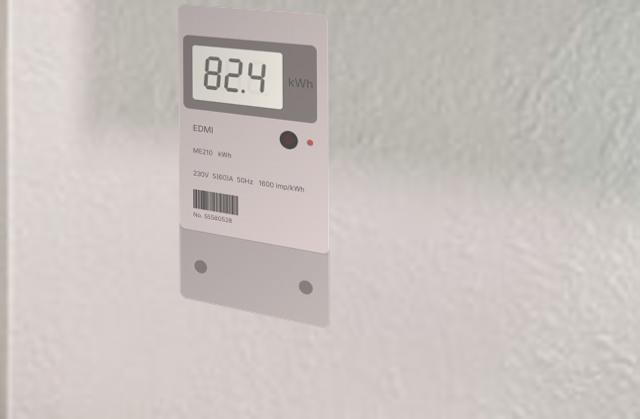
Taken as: 82.4
